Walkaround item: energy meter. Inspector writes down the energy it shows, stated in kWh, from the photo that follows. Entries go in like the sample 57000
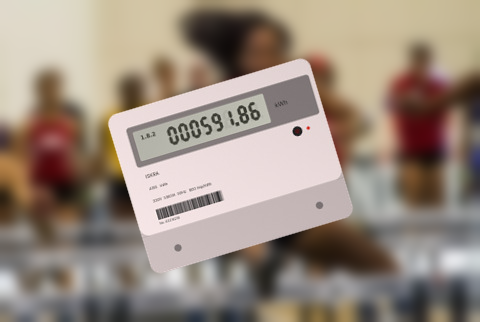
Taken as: 591.86
